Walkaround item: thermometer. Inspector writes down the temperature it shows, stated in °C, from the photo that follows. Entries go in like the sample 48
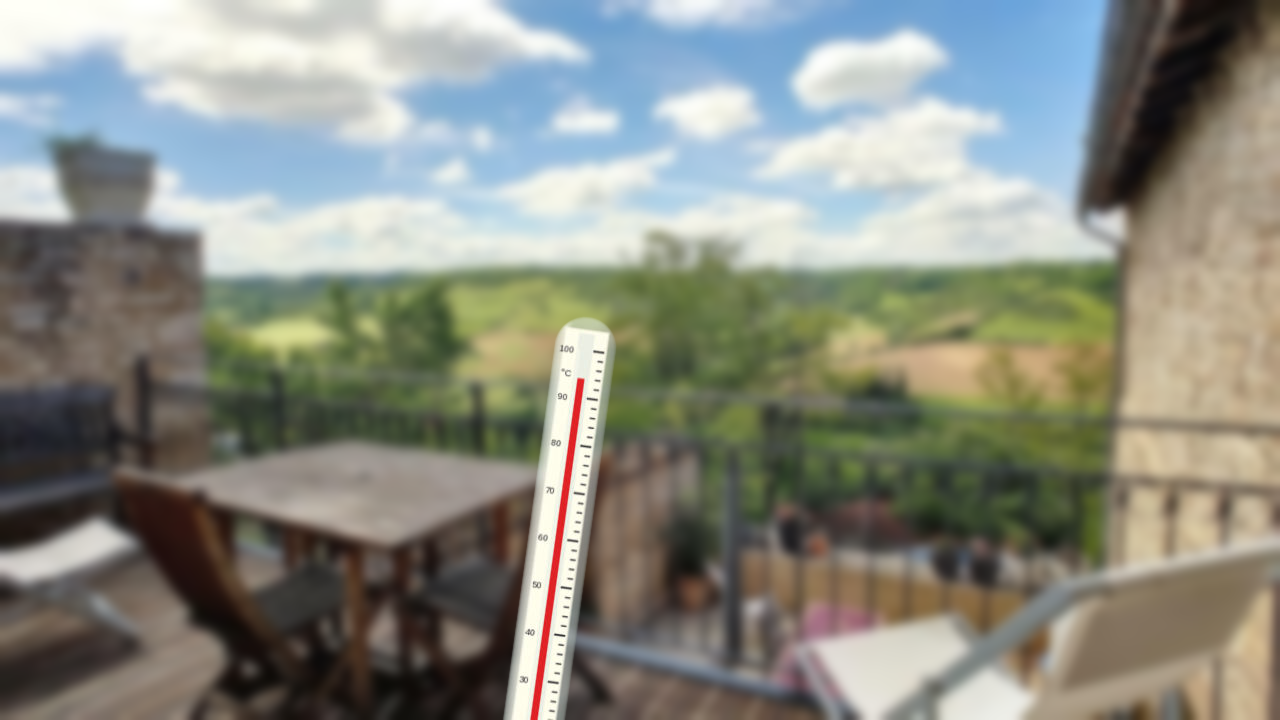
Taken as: 94
